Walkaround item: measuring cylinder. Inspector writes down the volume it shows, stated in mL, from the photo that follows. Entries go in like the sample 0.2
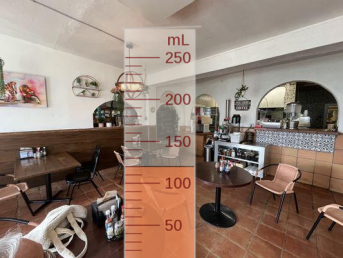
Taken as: 120
